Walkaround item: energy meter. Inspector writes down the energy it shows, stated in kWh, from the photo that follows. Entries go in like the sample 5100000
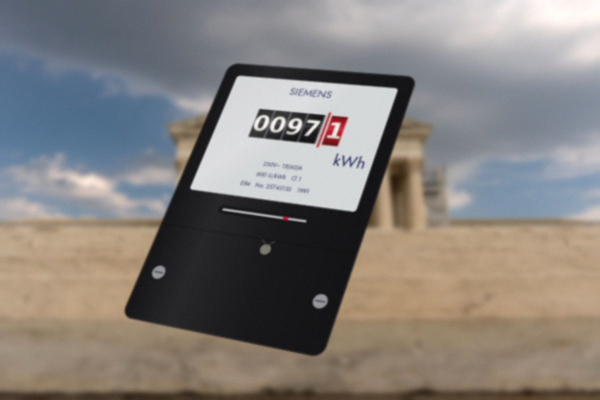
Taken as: 97.1
